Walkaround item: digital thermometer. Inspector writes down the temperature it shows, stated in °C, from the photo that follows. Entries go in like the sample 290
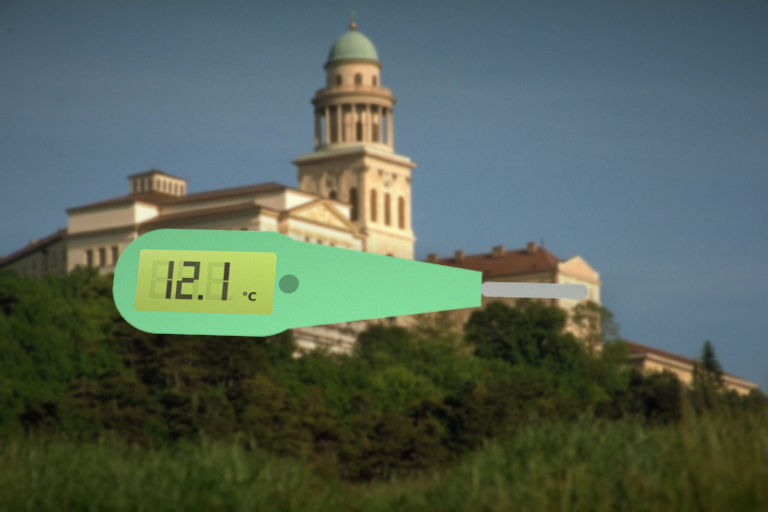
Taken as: 12.1
